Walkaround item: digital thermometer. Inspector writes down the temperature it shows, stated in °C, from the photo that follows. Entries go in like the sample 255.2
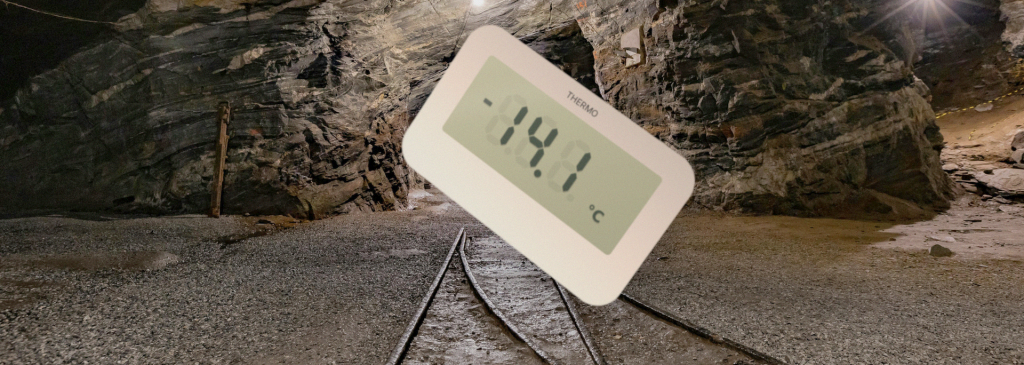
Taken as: -14.1
